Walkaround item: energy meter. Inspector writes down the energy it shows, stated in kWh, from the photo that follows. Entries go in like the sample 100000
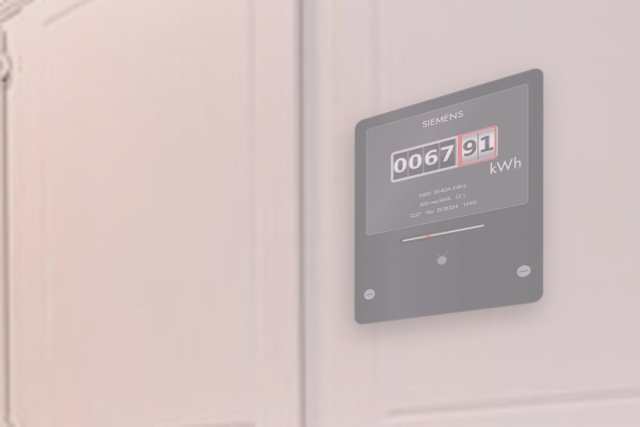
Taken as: 67.91
